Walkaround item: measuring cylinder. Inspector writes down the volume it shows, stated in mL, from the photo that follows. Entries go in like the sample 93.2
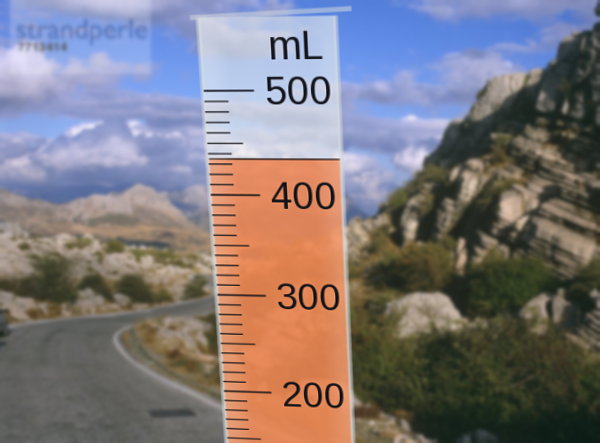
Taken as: 435
